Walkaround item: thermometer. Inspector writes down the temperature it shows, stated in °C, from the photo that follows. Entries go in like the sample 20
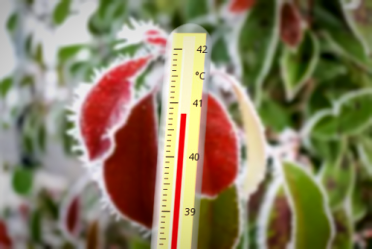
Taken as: 40.8
